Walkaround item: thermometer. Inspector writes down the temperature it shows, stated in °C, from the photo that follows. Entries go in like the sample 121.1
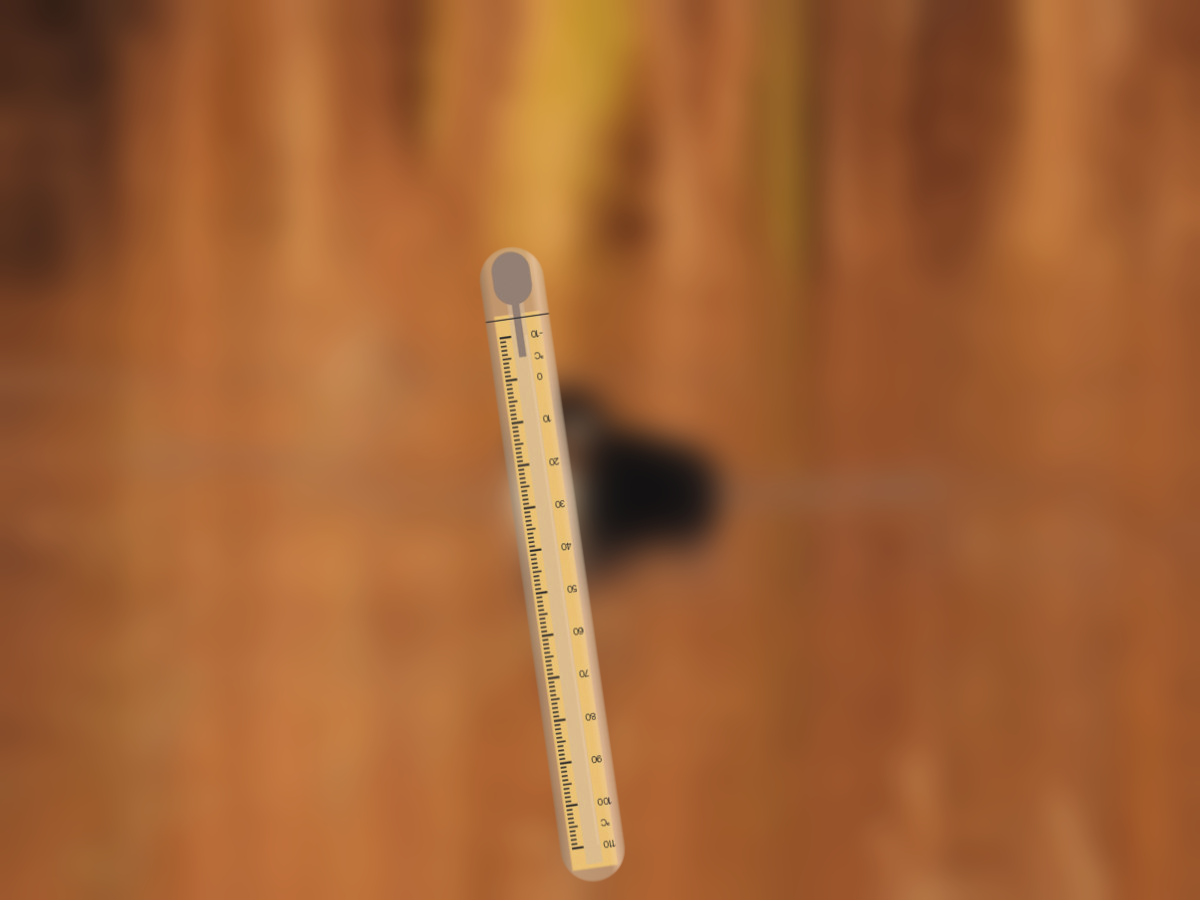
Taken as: -5
